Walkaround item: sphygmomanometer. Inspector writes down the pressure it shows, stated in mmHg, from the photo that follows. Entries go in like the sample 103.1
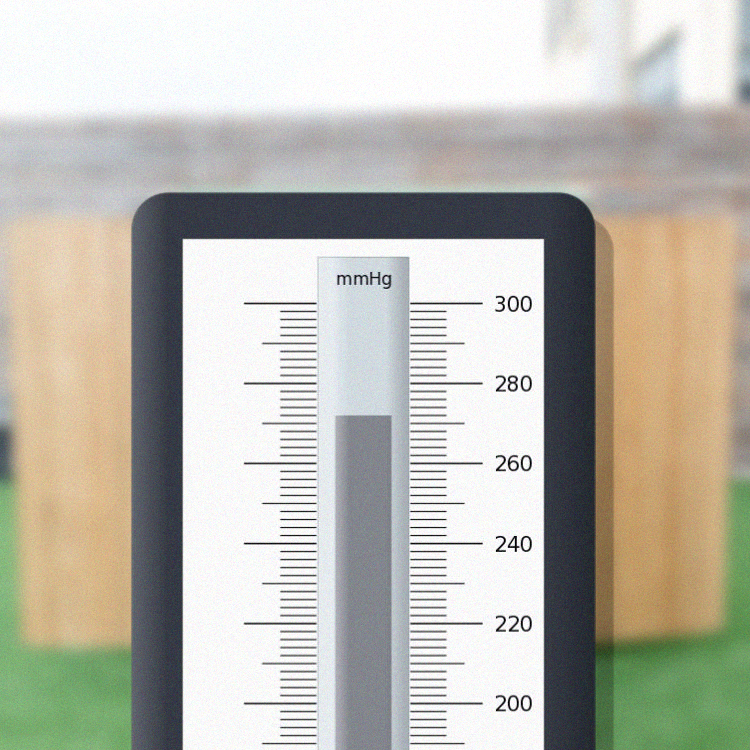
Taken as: 272
